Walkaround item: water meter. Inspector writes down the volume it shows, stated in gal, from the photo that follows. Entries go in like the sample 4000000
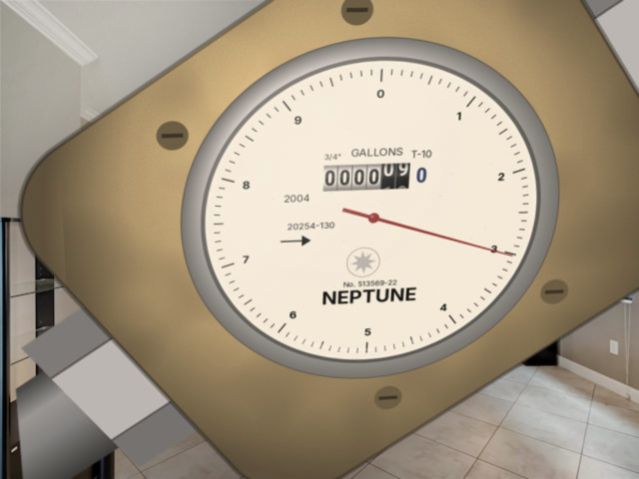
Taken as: 93.0
